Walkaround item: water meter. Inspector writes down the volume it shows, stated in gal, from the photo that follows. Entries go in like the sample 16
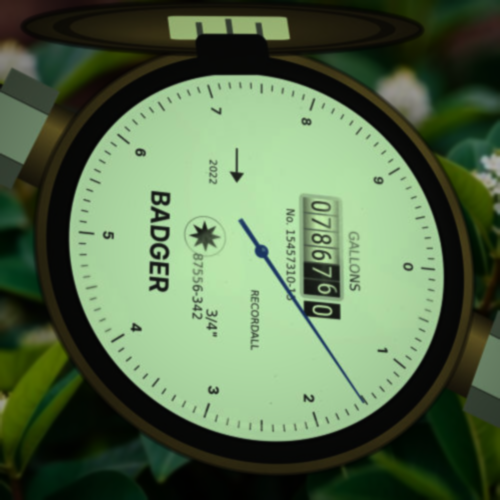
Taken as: 786761.5
